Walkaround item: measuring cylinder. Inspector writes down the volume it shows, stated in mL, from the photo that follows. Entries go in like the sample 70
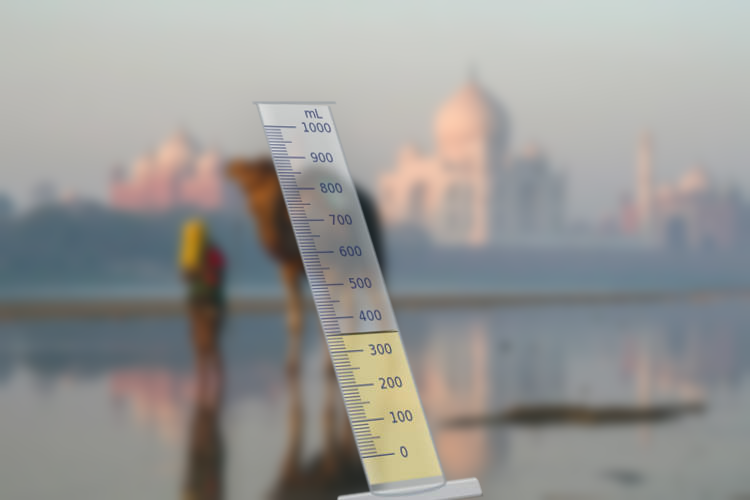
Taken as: 350
